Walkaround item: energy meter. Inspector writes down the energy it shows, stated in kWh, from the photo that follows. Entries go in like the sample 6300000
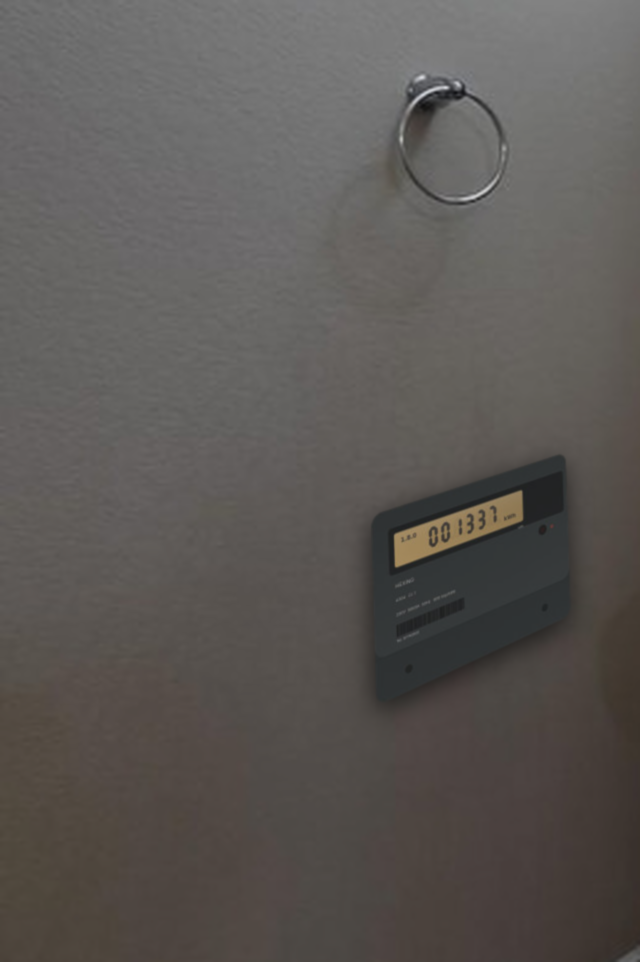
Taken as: 1337
